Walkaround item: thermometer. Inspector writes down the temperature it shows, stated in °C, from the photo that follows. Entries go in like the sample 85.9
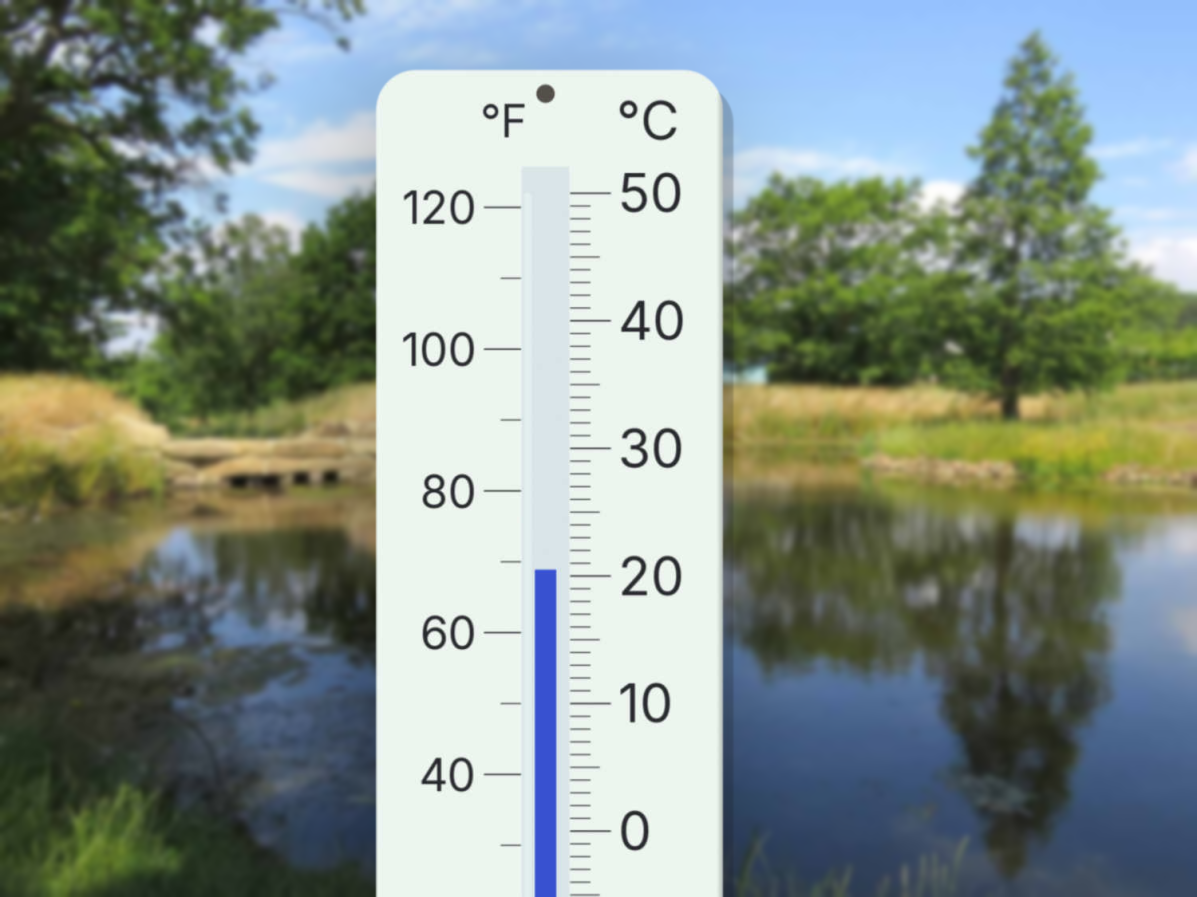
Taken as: 20.5
